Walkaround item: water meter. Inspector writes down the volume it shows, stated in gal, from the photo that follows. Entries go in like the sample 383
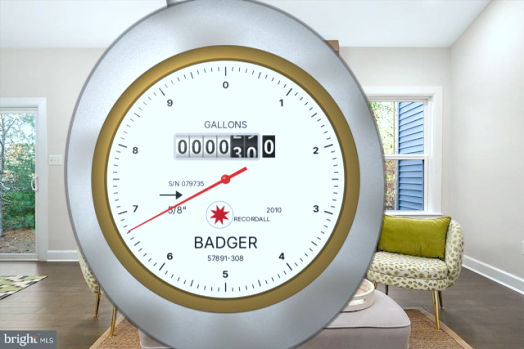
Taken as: 296.7
